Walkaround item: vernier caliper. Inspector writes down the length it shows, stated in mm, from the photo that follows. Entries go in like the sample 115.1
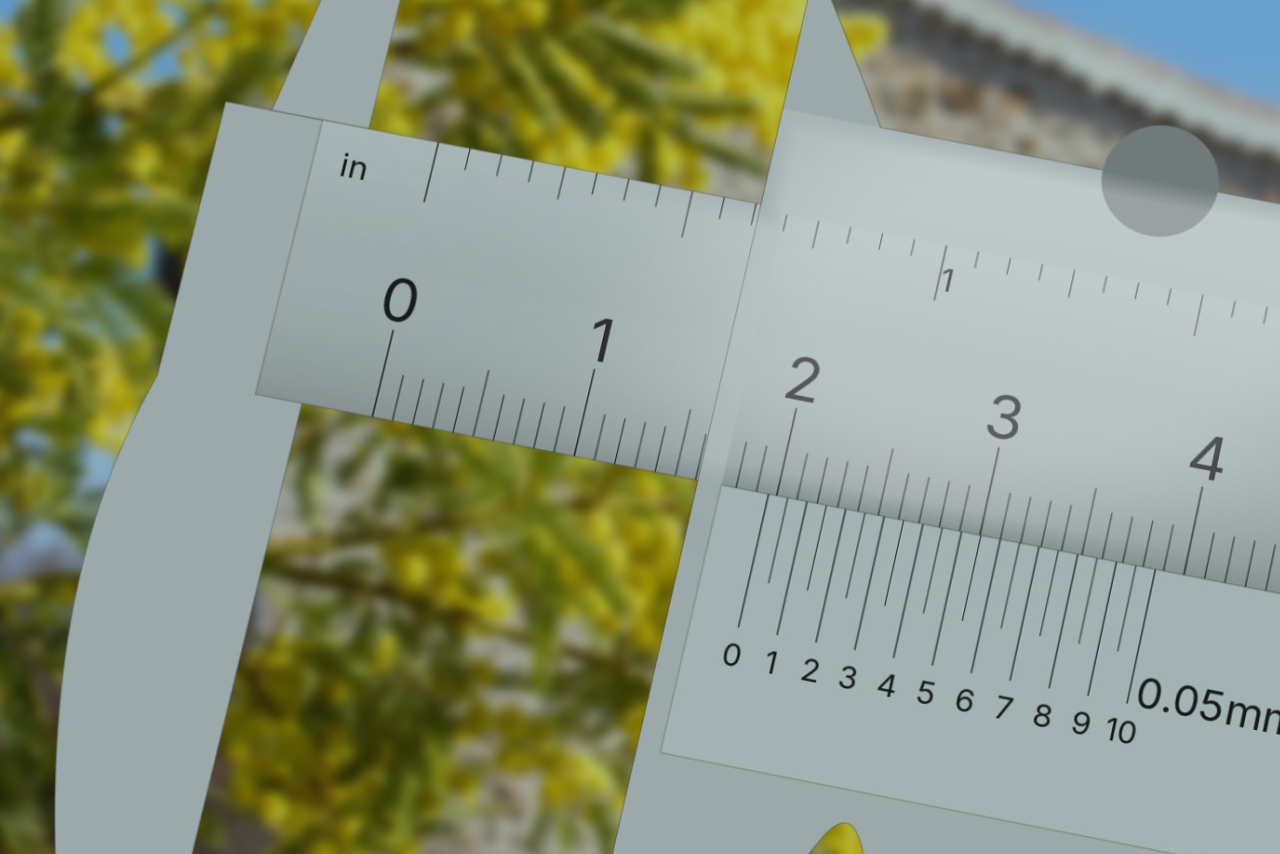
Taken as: 19.6
